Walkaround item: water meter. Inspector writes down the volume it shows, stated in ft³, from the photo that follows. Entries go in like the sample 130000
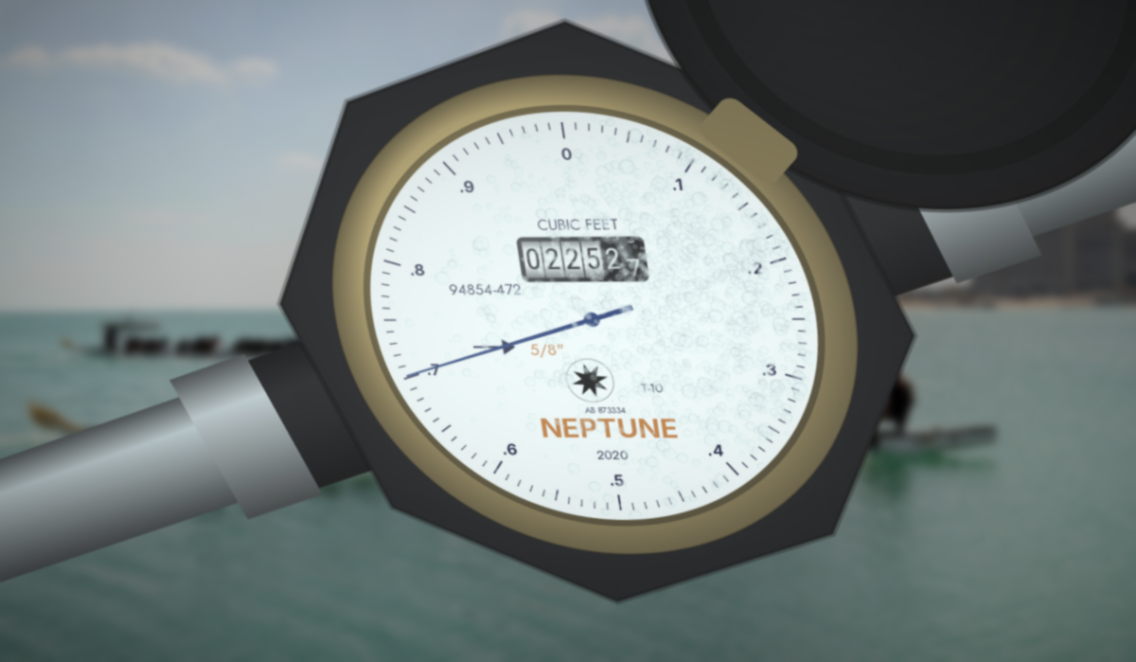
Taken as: 22526.70
